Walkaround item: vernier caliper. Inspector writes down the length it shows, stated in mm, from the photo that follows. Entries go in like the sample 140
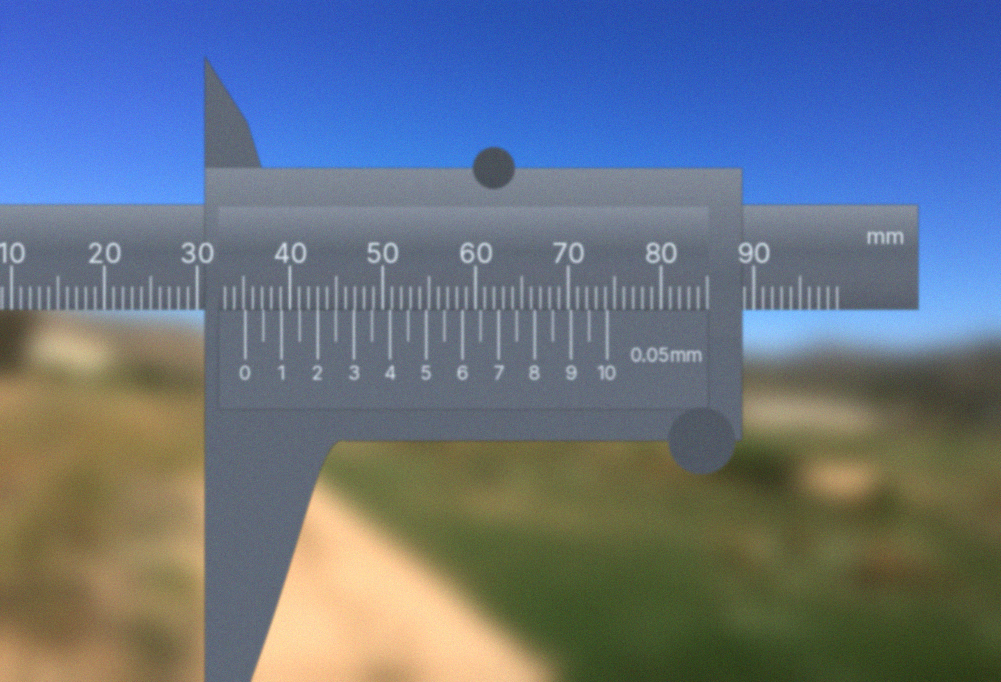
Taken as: 35.2
